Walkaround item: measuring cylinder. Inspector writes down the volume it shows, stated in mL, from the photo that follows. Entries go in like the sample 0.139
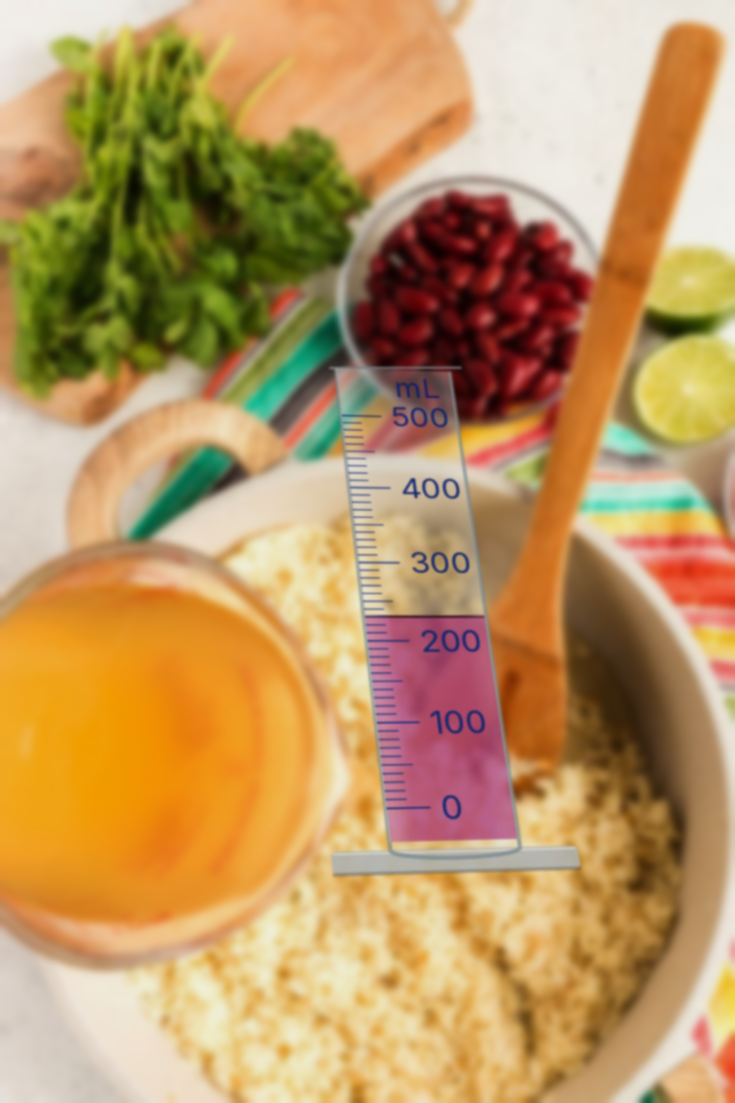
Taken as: 230
